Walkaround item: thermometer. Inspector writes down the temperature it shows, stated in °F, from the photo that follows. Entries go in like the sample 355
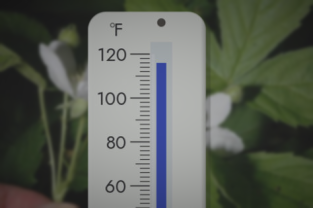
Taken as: 116
